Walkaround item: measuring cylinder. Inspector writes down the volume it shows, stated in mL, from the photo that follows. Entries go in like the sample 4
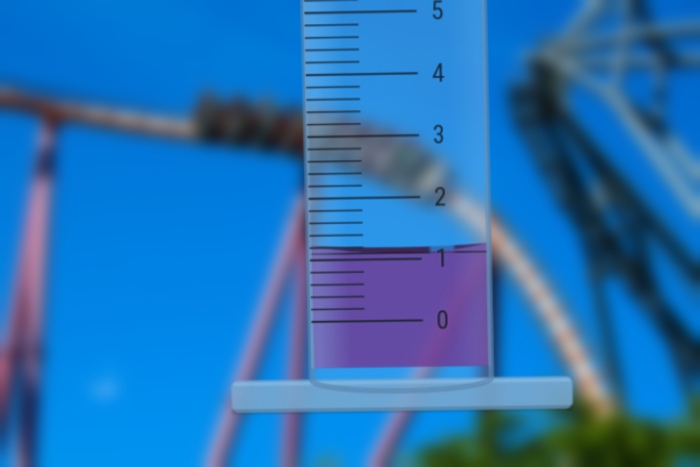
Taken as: 1.1
